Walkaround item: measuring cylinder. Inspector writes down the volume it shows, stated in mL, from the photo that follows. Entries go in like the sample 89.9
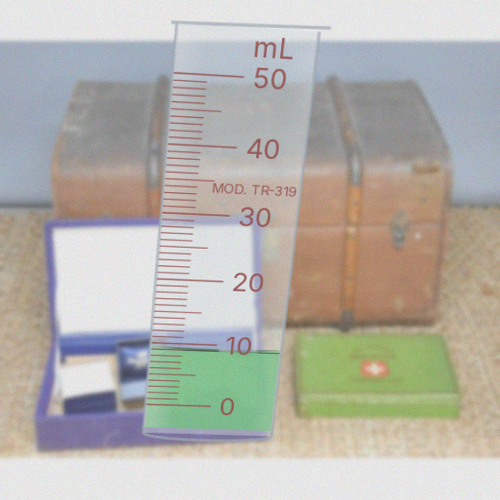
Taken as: 9
